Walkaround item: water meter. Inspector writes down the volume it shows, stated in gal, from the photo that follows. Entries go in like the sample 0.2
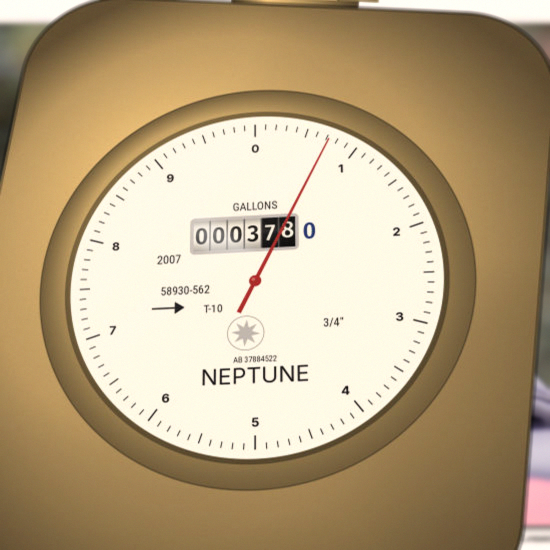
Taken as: 3780.7
